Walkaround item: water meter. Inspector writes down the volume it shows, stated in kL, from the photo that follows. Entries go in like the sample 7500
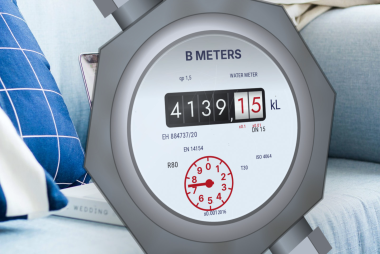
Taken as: 4139.157
